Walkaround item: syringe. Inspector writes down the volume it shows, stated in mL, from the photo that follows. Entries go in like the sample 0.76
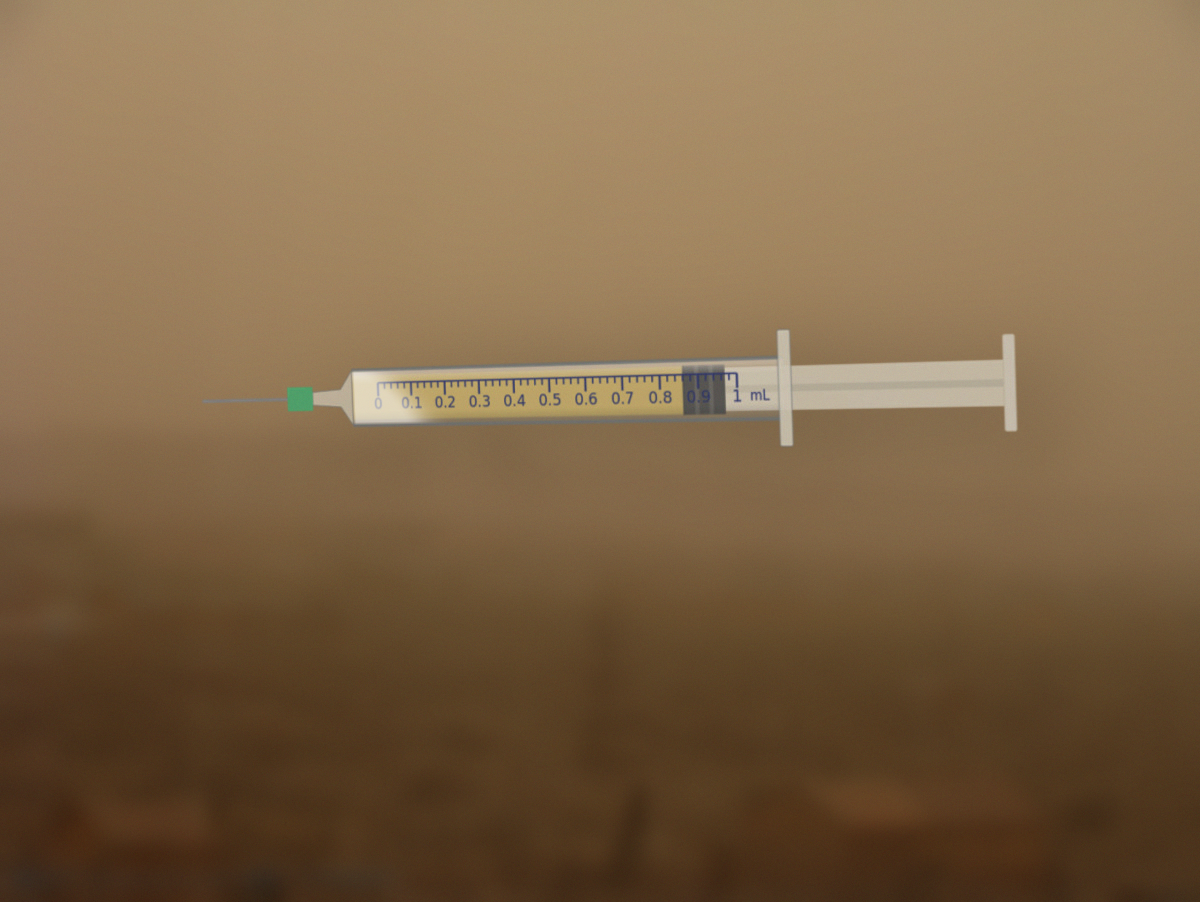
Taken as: 0.86
